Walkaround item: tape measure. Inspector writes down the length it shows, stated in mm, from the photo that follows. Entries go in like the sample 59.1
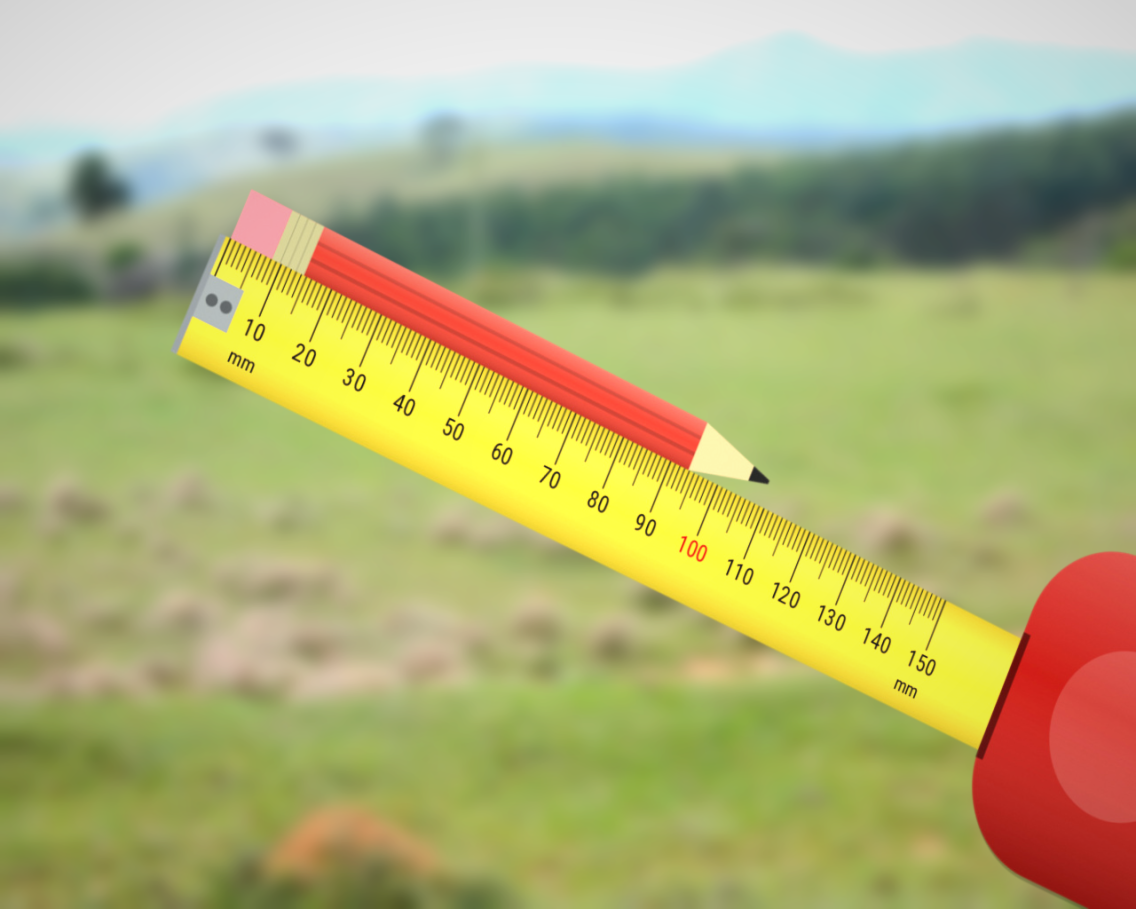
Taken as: 109
